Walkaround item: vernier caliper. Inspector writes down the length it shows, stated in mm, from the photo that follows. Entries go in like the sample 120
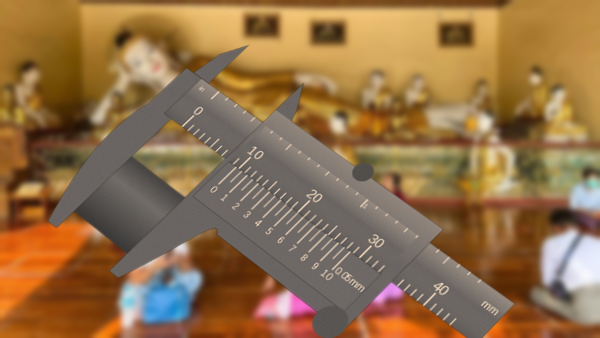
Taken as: 9.6
